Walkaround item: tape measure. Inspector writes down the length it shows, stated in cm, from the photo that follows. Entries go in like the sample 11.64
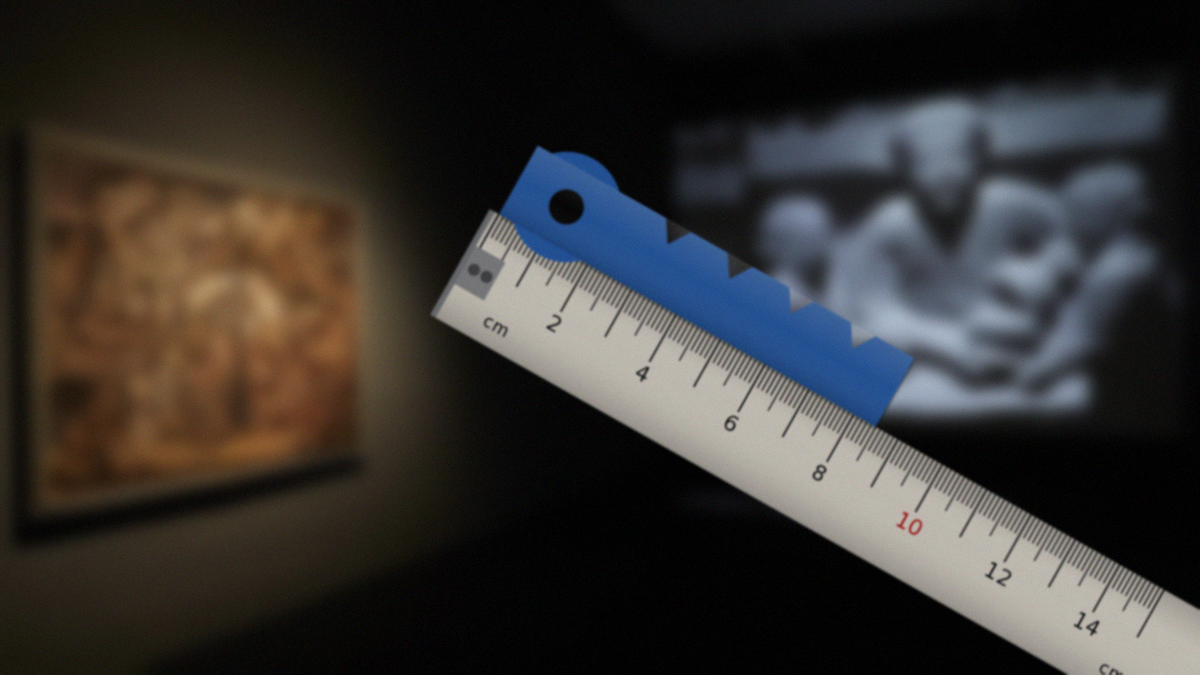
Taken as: 8.5
